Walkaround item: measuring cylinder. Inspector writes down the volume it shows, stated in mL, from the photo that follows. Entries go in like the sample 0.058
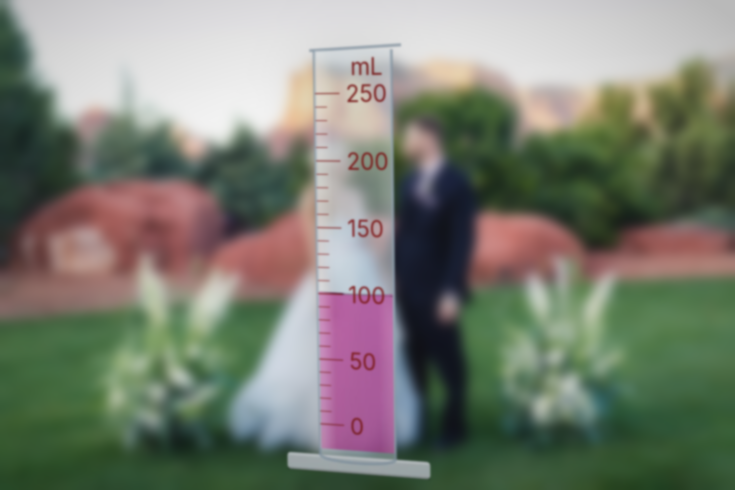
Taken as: 100
